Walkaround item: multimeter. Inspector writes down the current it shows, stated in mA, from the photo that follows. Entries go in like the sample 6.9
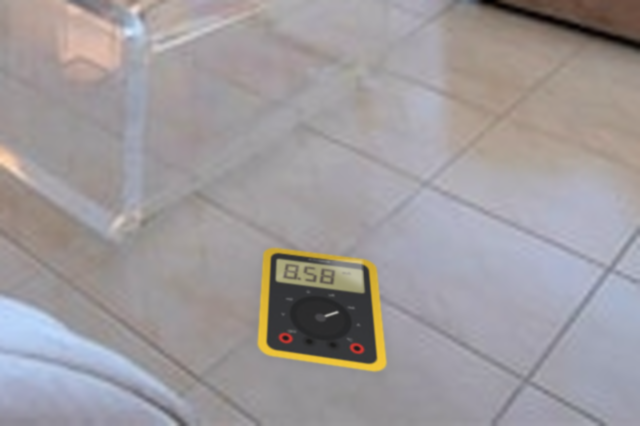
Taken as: 8.58
